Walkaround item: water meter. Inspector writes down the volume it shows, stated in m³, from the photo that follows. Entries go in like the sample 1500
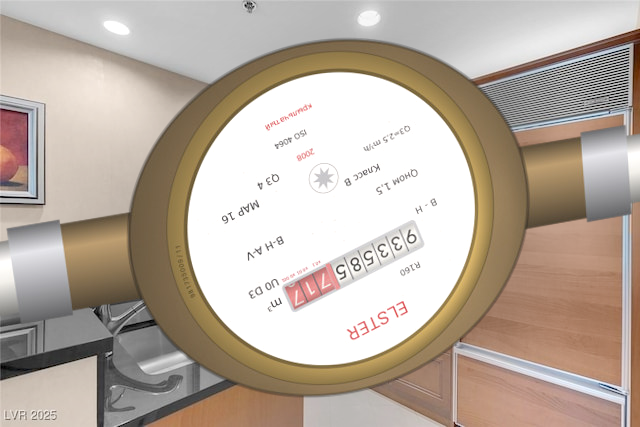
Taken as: 933585.717
